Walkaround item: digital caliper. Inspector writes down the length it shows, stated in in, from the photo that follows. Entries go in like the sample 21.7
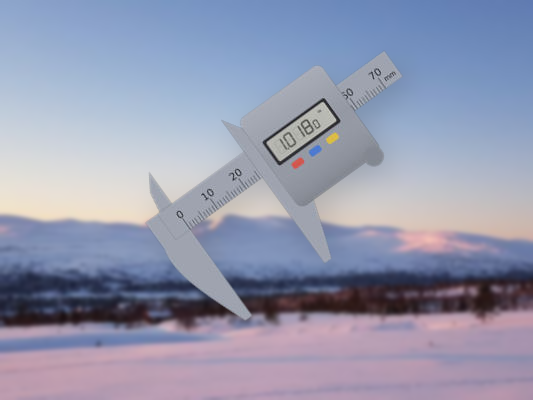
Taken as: 1.0180
